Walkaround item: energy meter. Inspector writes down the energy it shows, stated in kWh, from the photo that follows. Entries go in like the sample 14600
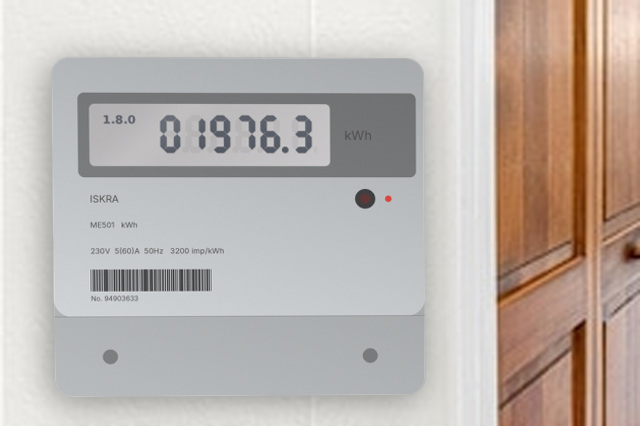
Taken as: 1976.3
